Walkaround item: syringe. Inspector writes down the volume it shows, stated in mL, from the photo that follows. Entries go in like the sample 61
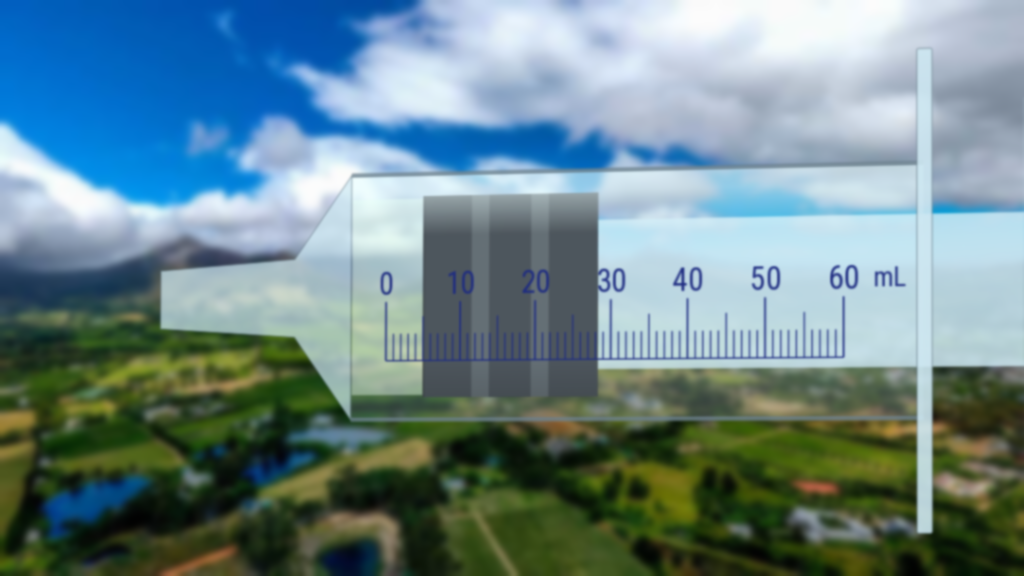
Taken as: 5
